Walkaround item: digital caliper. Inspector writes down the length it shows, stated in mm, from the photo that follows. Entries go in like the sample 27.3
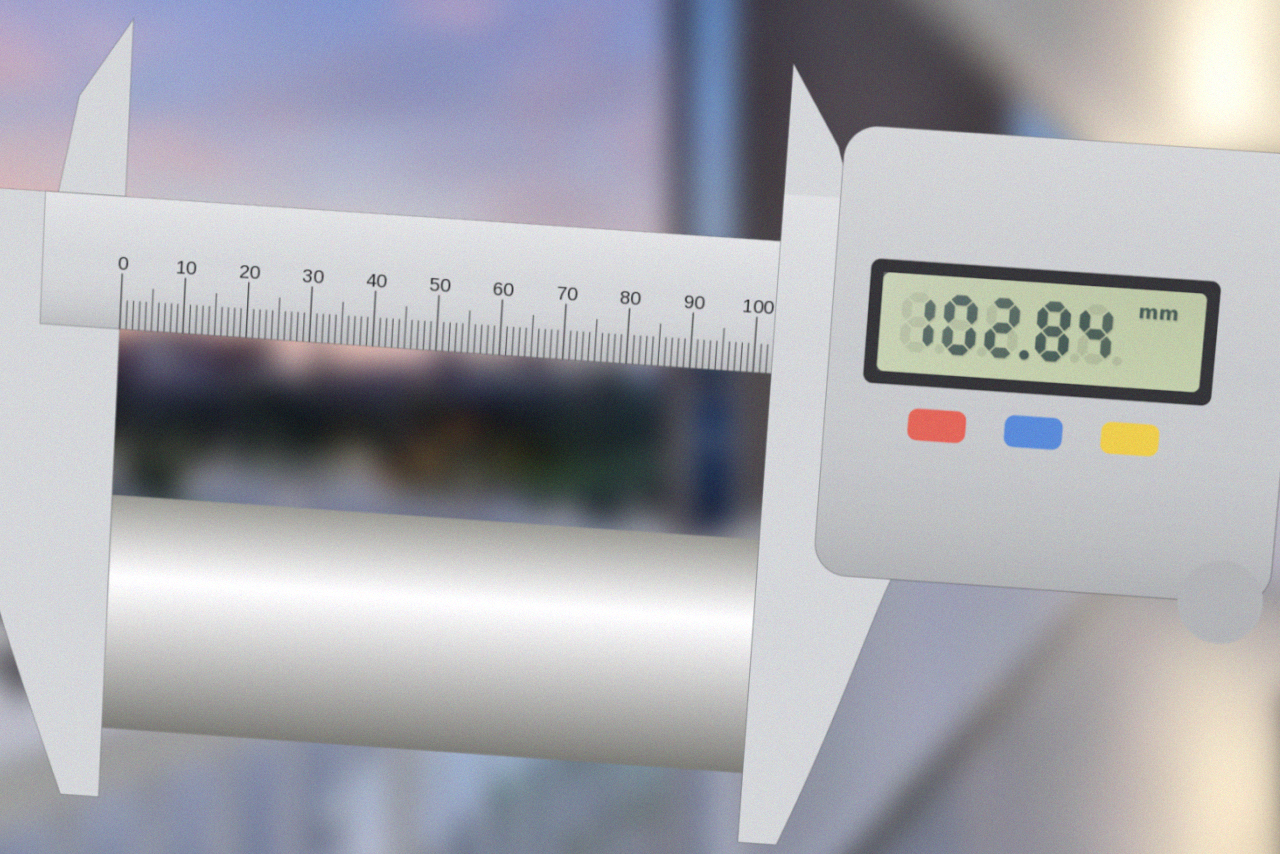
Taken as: 102.84
